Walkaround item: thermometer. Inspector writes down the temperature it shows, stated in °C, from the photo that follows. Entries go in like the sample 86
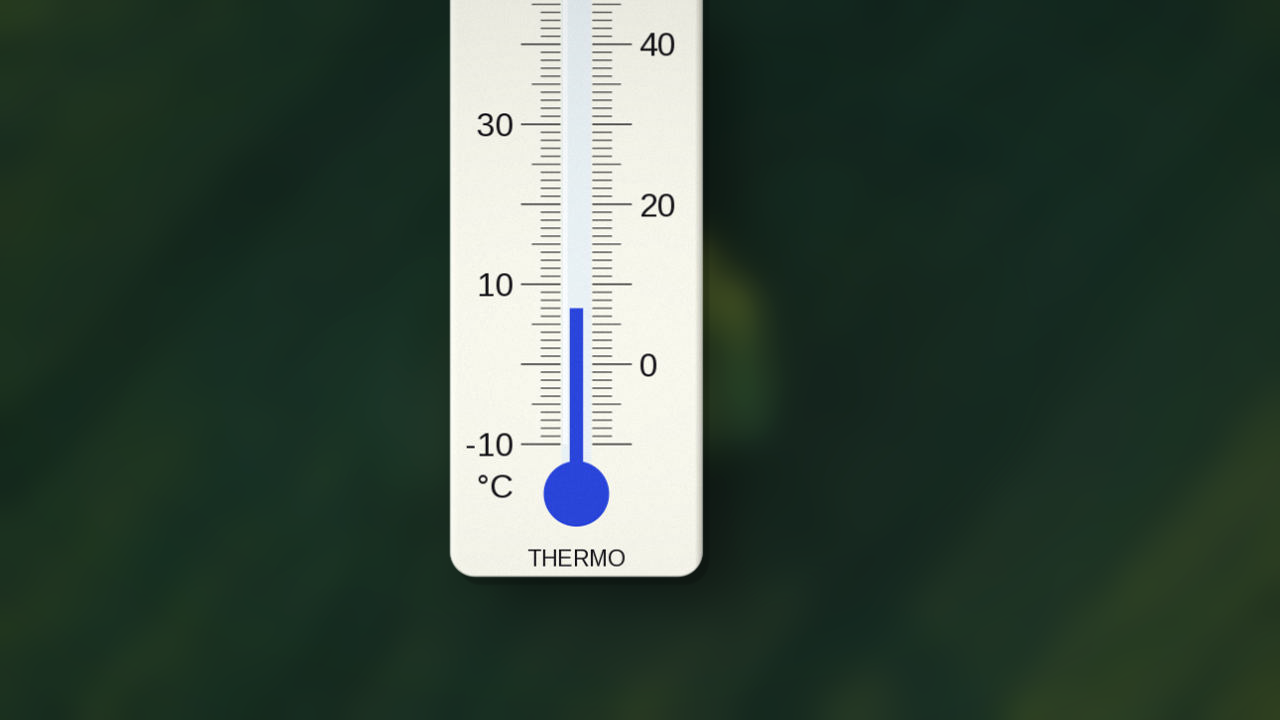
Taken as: 7
